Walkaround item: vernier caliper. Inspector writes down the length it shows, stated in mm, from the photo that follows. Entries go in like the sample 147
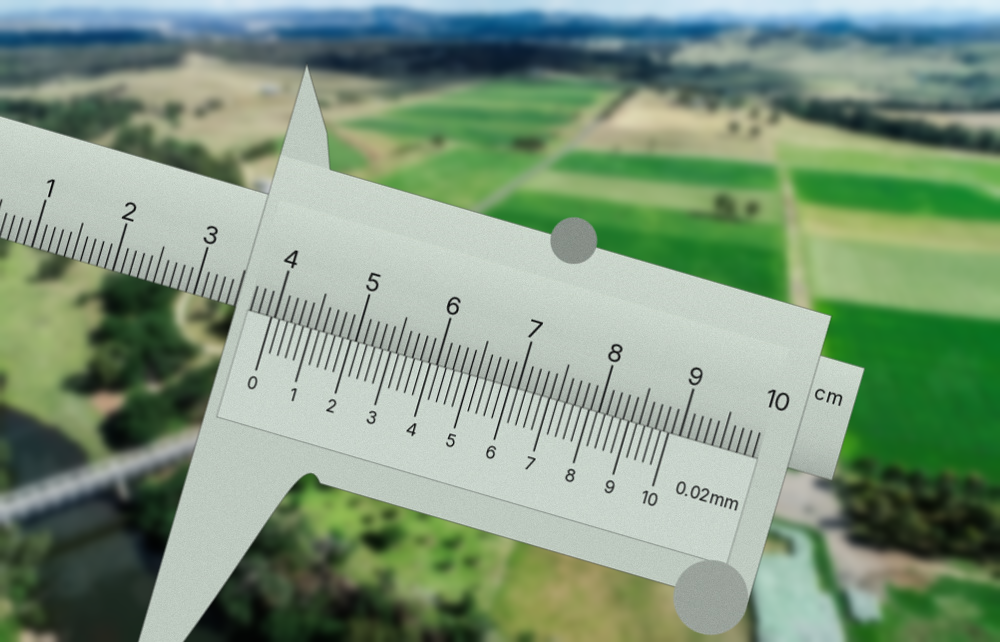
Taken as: 39.6
